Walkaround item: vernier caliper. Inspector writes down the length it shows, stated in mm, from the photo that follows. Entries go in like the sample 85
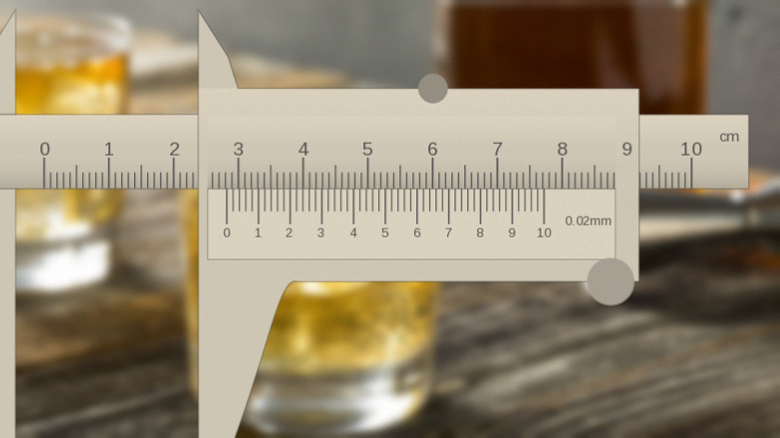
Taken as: 28.2
